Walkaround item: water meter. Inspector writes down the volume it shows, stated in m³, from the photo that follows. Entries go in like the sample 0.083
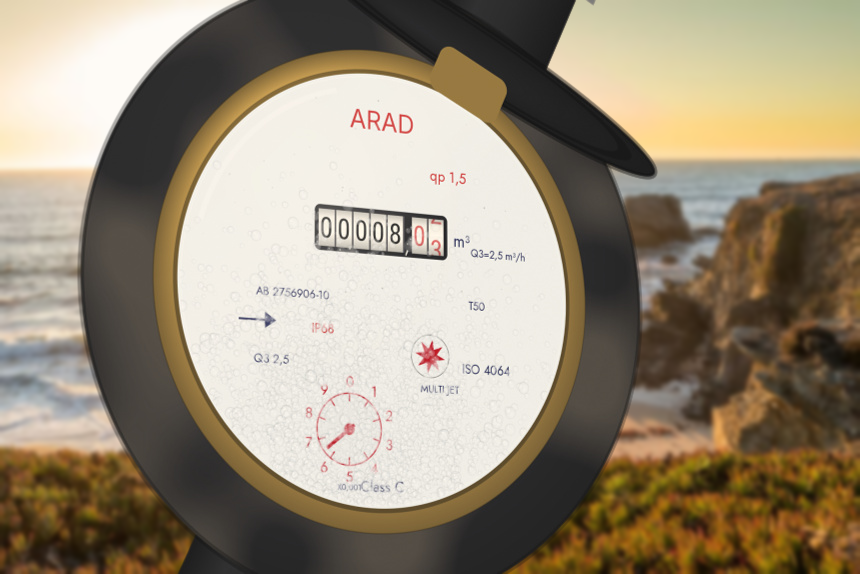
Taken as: 8.026
